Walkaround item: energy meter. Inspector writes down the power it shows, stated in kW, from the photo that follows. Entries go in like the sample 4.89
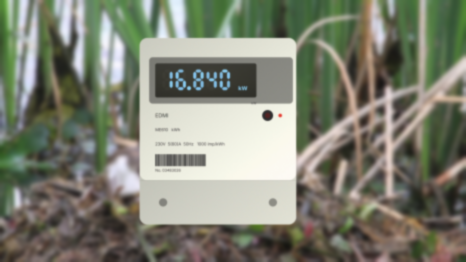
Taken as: 16.840
